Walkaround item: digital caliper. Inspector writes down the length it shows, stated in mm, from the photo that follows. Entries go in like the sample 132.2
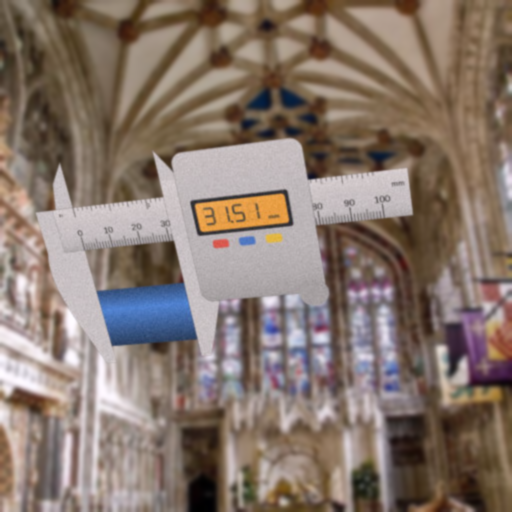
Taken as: 31.51
